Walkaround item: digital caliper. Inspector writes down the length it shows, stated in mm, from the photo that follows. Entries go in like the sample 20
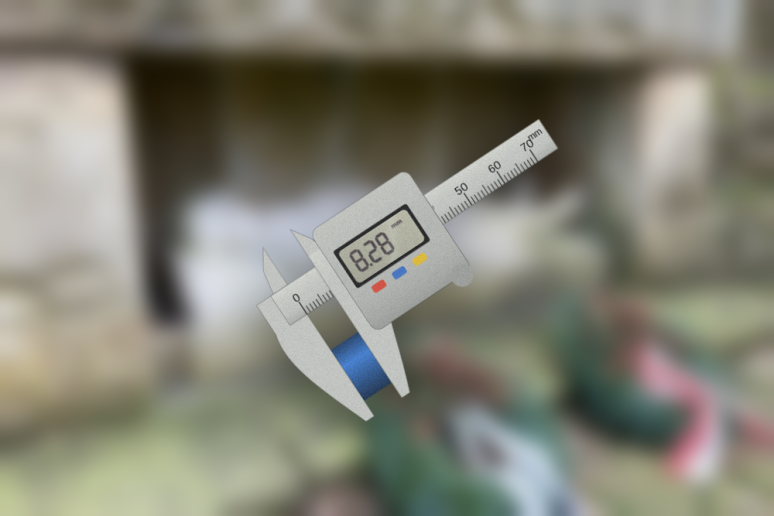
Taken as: 8.28
